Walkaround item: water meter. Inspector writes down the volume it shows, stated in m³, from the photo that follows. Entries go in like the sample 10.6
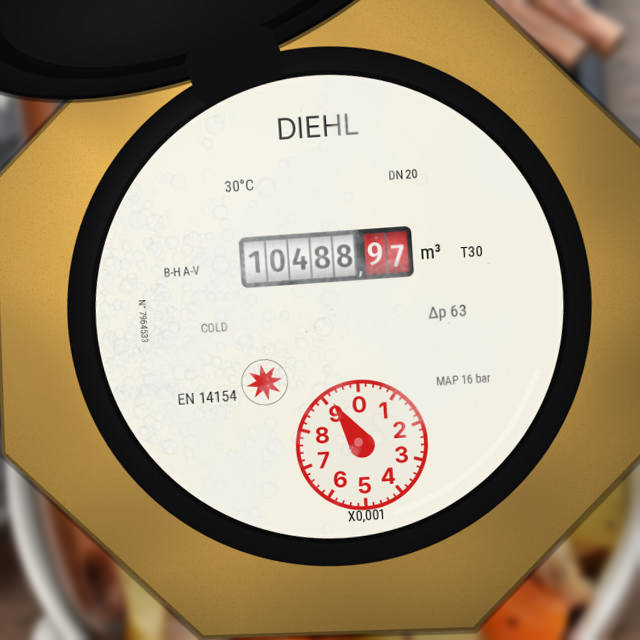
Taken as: 10488.969
